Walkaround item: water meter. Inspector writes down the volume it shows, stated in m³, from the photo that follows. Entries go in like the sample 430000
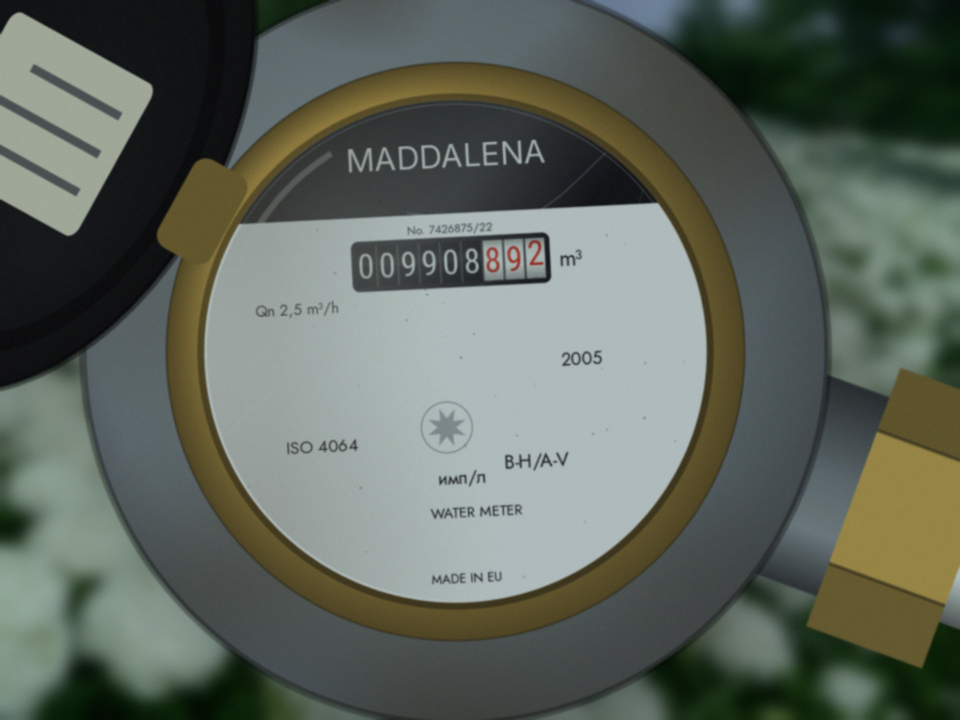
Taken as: 9908.892
